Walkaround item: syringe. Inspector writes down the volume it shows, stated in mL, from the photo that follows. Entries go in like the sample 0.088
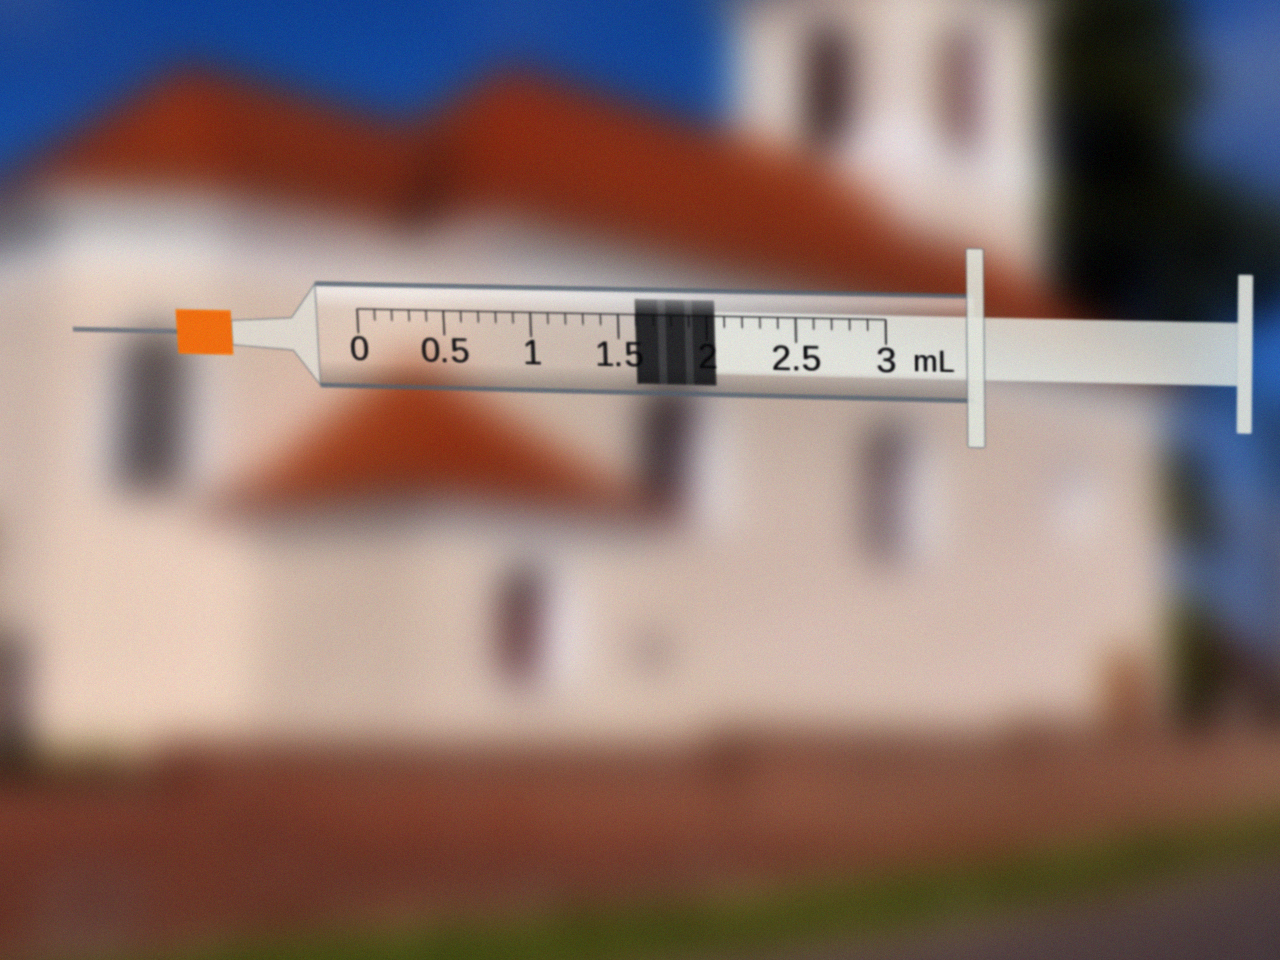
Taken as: 1.6
